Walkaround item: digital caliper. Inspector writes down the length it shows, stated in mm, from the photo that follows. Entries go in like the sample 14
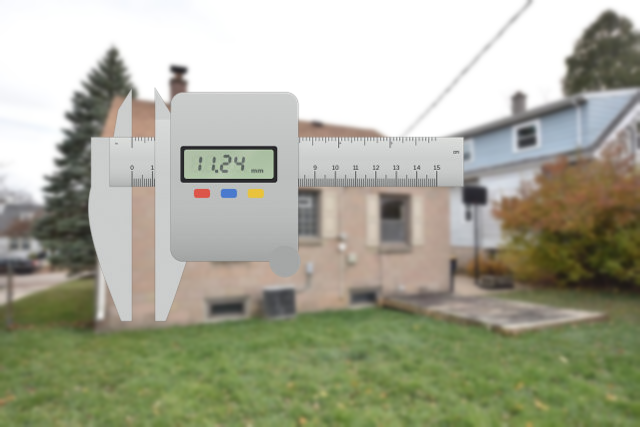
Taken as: 11.24
